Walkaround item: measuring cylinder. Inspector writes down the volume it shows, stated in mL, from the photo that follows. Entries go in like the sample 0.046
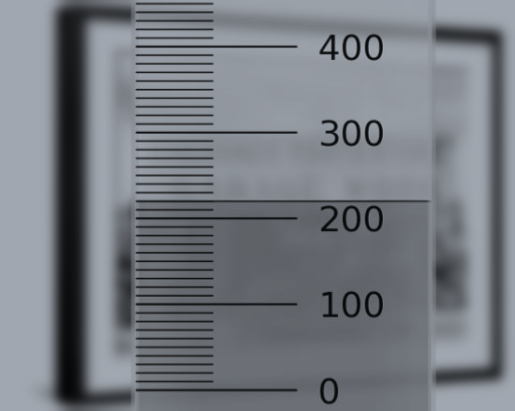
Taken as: 220
